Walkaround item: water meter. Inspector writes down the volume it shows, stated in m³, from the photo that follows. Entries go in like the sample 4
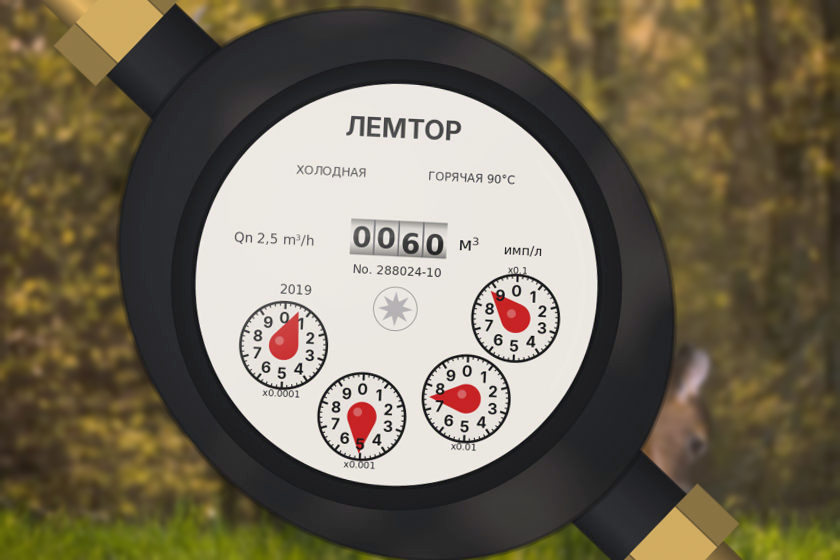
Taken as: 59.8750
